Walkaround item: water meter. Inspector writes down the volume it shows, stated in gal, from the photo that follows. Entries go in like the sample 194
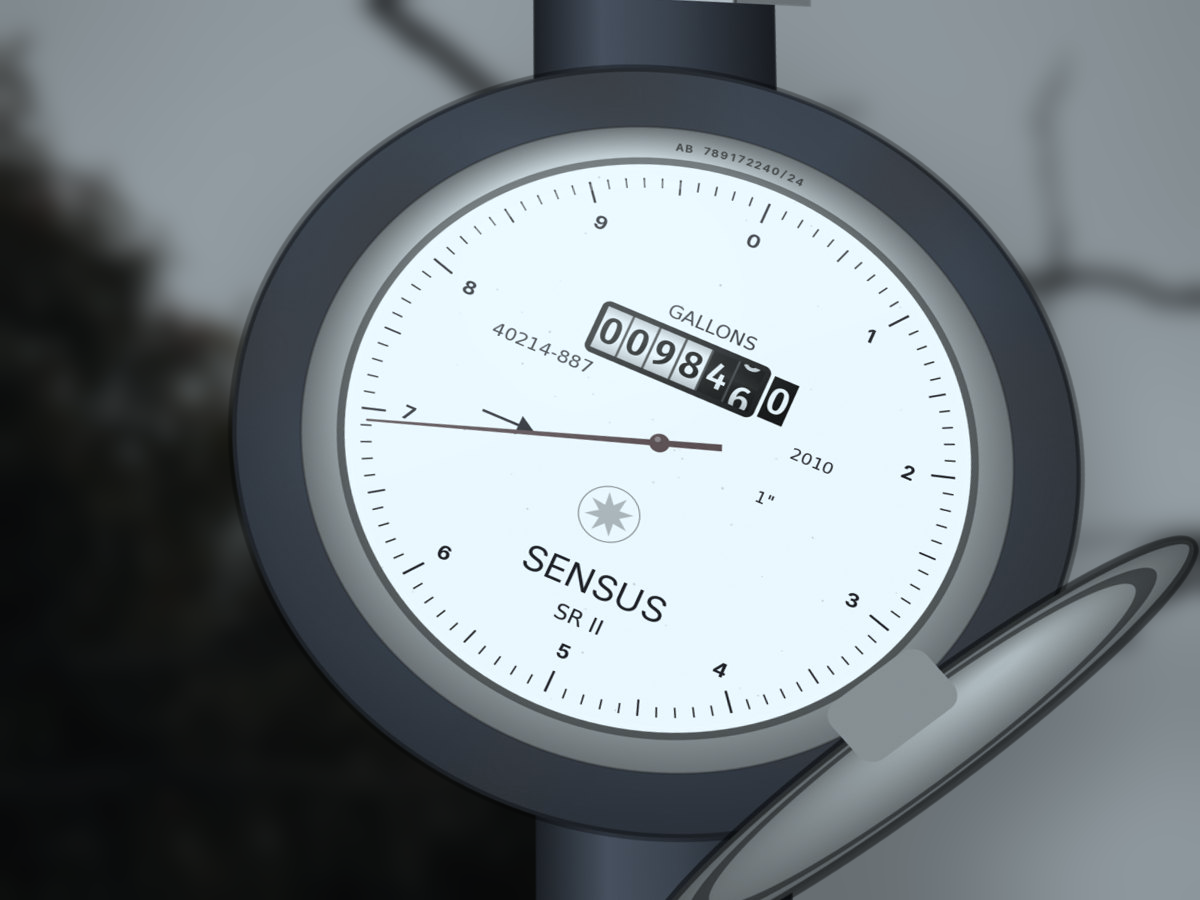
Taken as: 98456.9
